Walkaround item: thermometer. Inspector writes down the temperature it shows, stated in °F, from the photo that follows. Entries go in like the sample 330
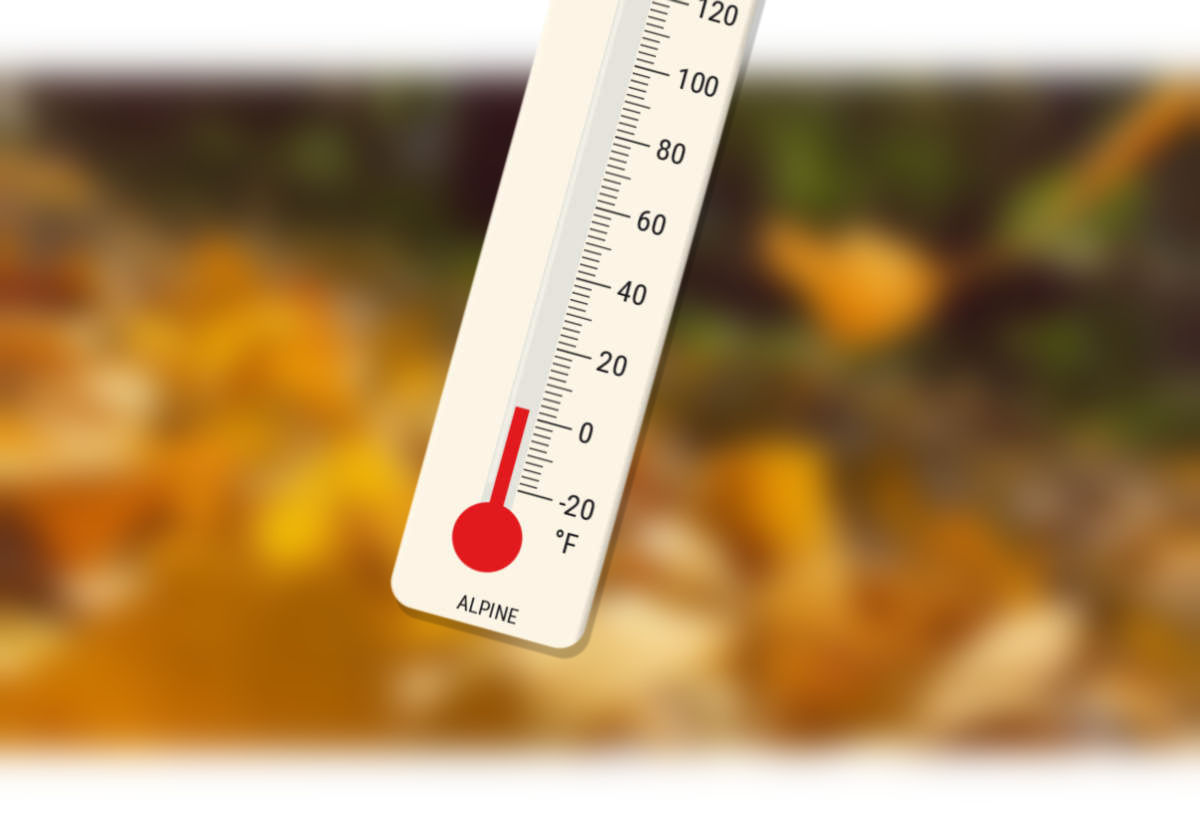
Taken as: 2
